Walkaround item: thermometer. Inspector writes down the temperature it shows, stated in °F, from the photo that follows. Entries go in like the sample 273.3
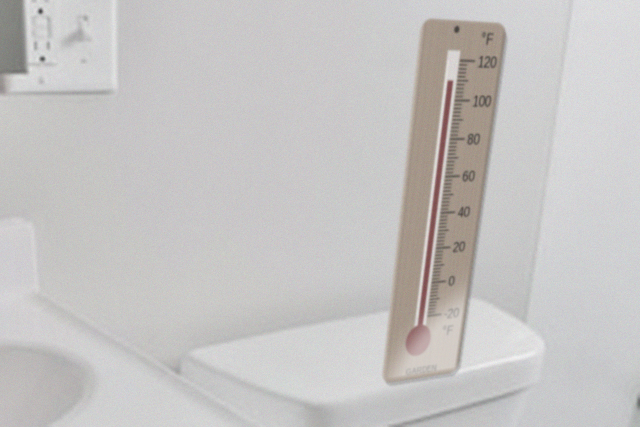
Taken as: 110
